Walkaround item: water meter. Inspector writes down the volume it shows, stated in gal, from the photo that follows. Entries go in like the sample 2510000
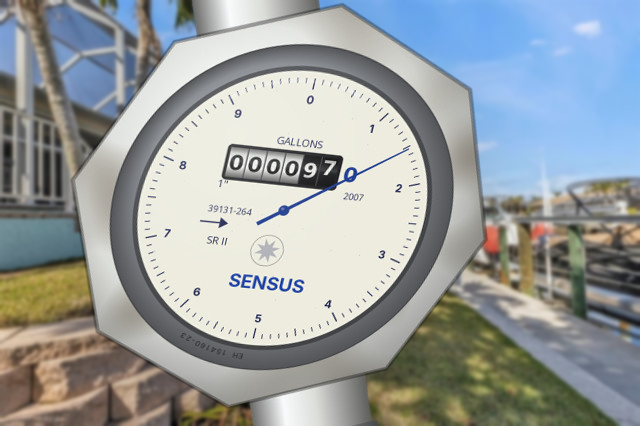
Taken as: 971.5
